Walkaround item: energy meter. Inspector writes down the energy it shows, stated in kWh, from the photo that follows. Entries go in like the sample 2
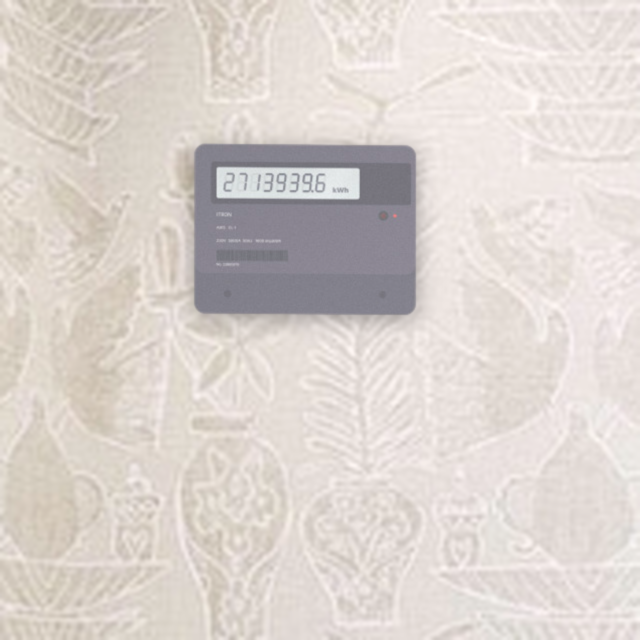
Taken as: 2713939.6
